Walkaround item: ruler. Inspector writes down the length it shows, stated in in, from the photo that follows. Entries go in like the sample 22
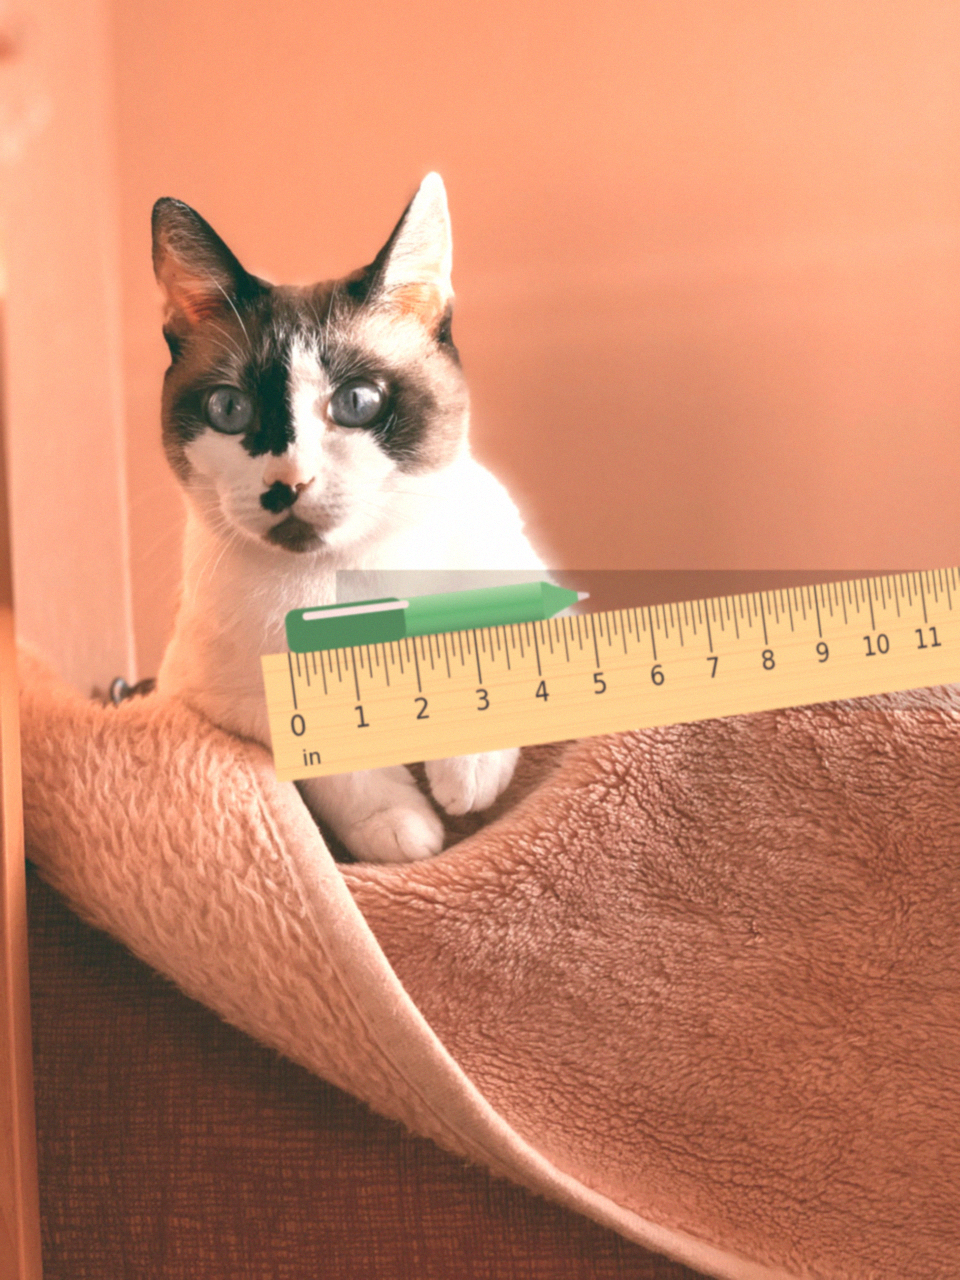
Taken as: 5
